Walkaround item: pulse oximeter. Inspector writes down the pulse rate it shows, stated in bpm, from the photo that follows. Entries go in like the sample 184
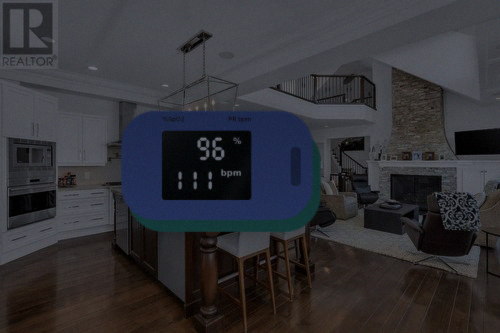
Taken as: 111
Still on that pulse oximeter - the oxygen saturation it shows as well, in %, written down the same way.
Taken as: 96
